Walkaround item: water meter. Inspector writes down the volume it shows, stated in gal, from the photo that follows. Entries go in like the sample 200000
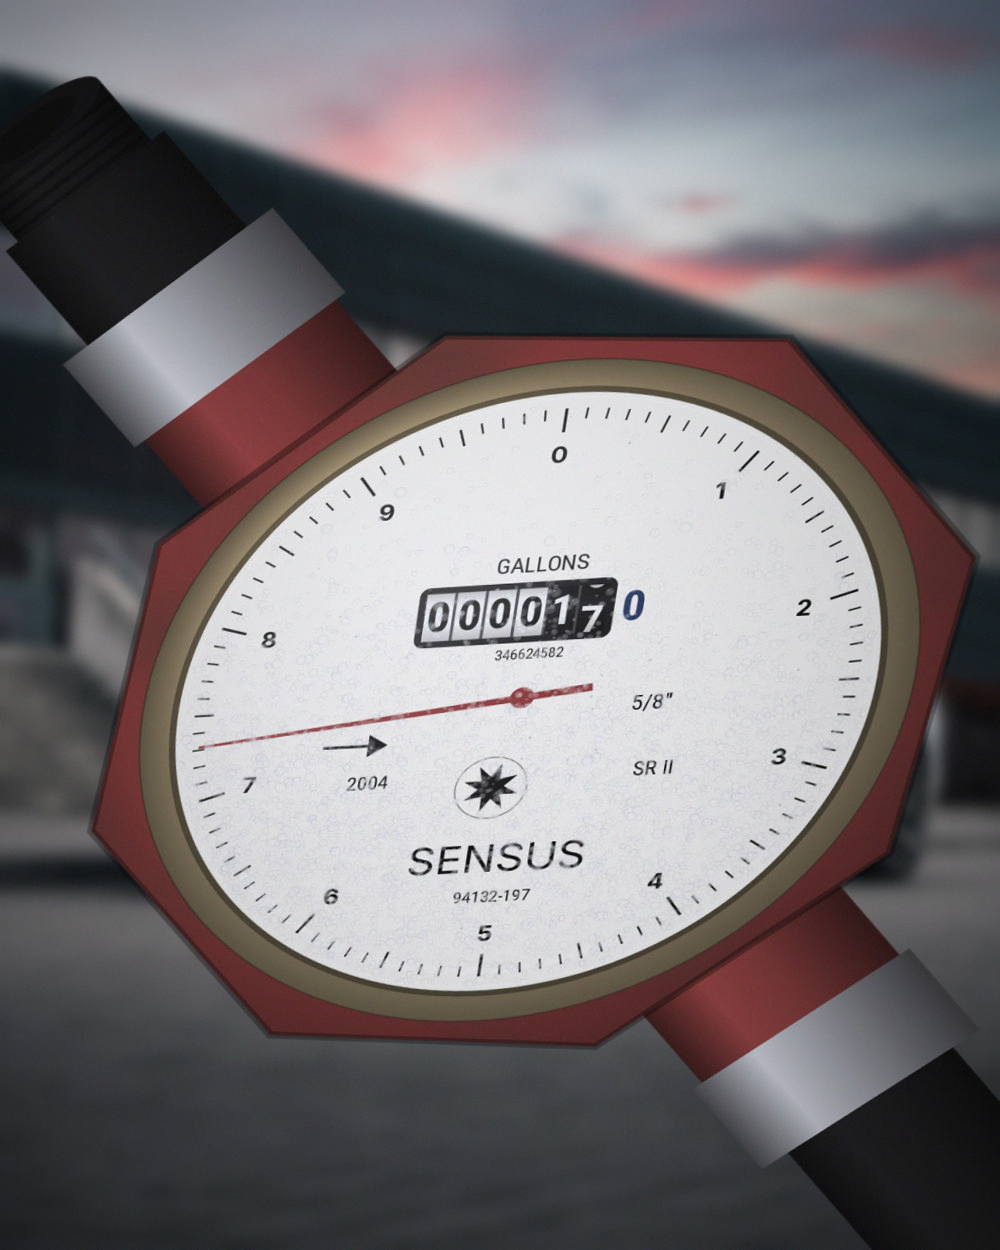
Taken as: 167.3
